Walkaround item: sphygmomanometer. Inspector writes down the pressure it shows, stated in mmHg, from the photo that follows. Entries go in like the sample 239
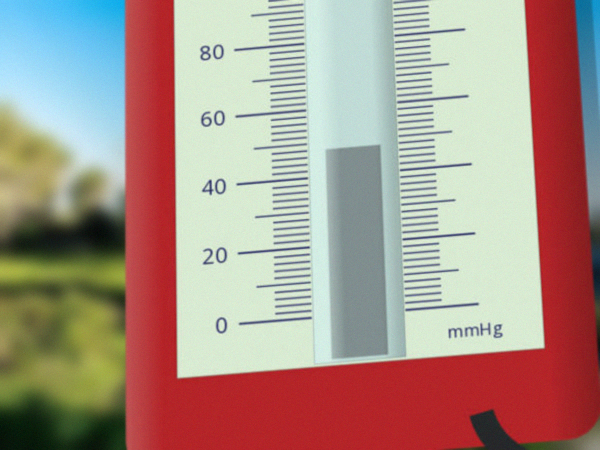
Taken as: 48
